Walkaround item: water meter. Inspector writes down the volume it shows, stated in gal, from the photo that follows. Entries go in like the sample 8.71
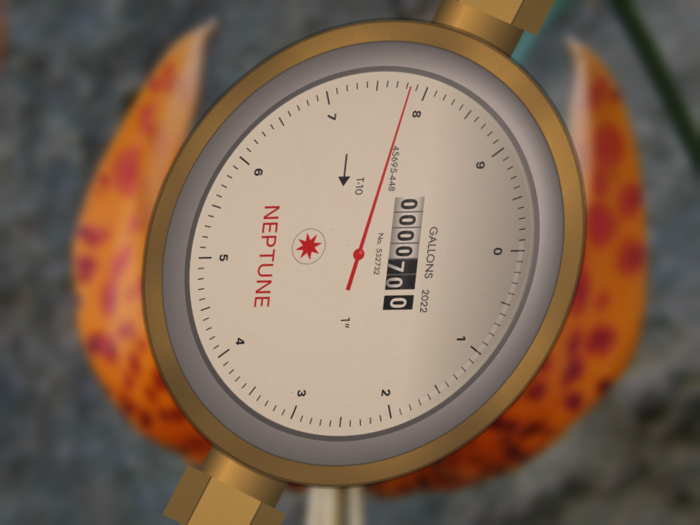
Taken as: 697.8
